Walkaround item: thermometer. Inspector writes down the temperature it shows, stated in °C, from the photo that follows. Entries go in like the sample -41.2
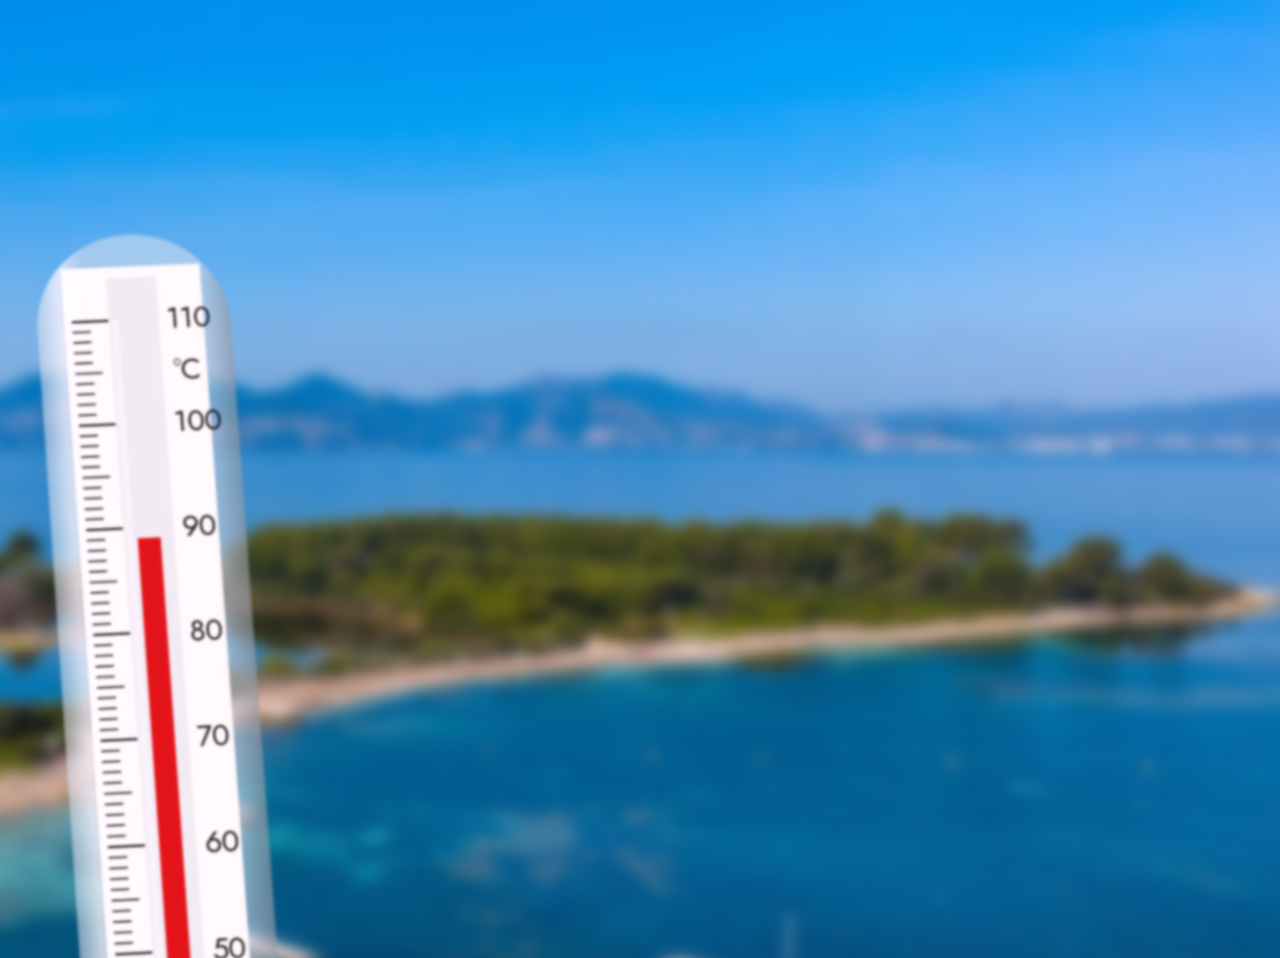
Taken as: 89
